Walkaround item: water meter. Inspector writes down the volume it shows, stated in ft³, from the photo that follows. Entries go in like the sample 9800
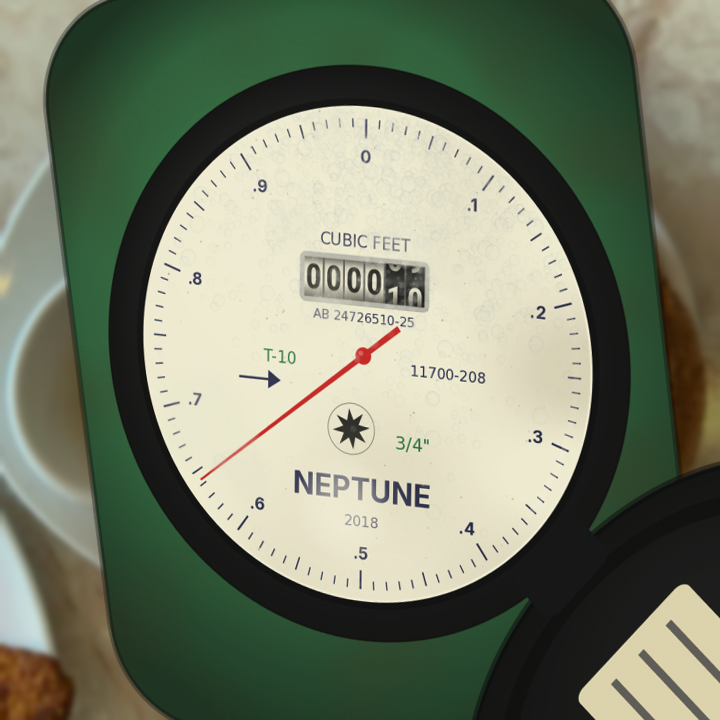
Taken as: 9.64
